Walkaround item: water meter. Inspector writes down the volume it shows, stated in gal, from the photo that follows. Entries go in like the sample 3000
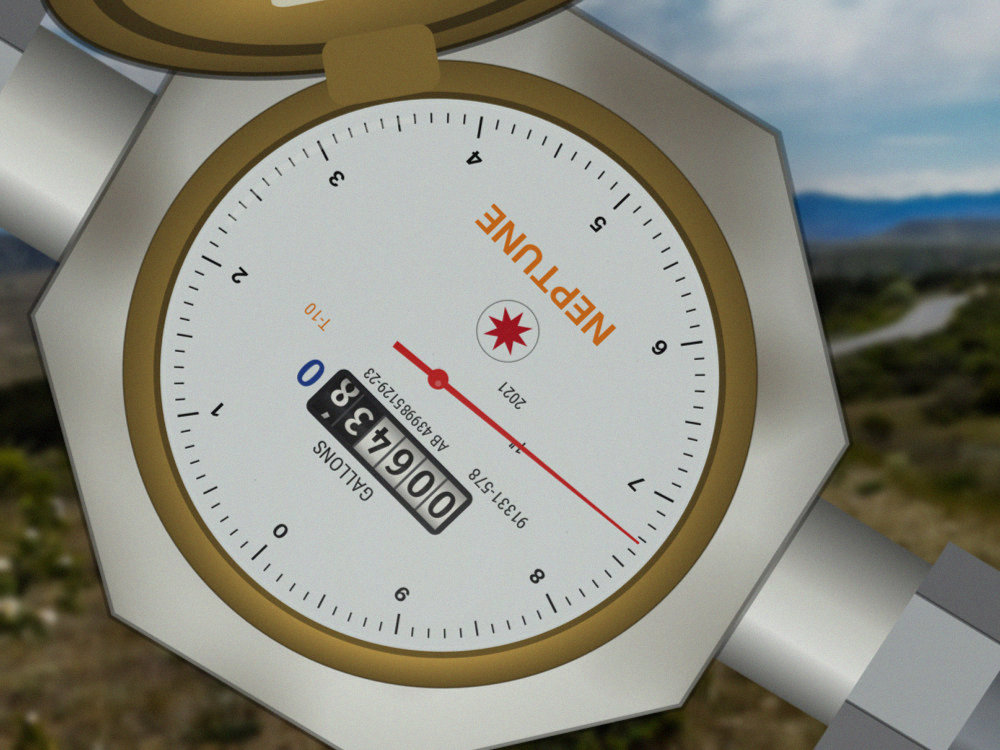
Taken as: 64377.3
